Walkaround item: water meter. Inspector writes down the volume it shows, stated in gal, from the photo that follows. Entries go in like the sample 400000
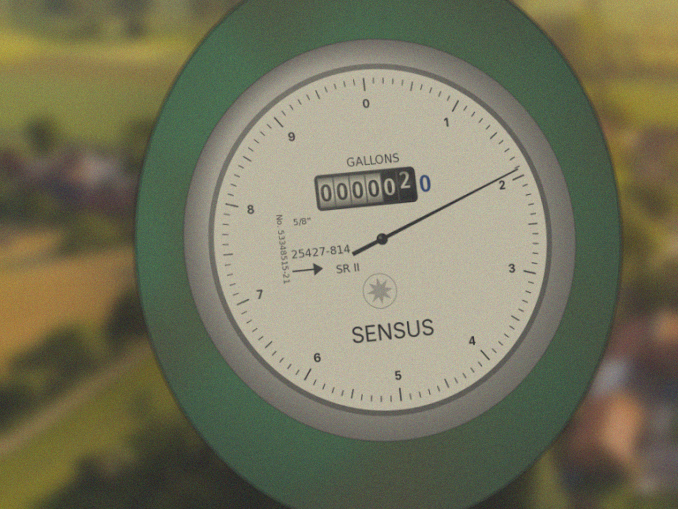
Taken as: 21.9
